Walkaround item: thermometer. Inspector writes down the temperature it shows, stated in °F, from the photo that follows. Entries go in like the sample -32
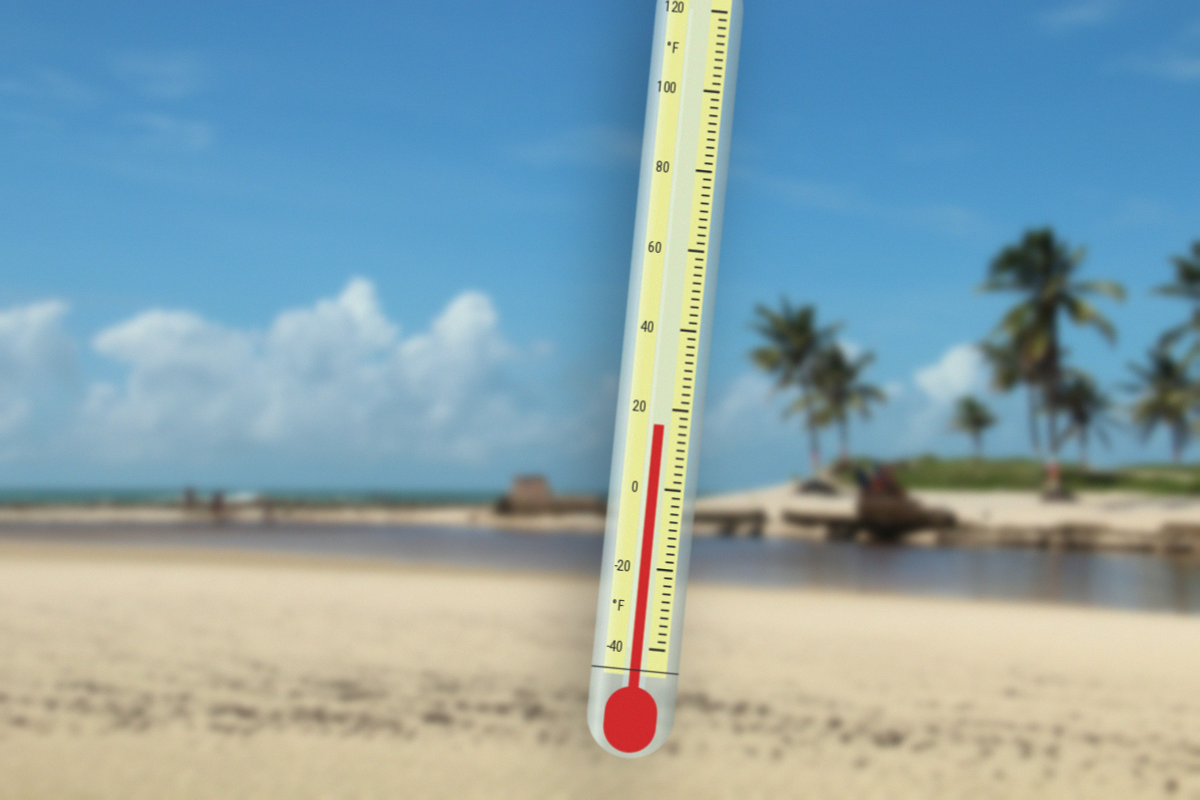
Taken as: 16
